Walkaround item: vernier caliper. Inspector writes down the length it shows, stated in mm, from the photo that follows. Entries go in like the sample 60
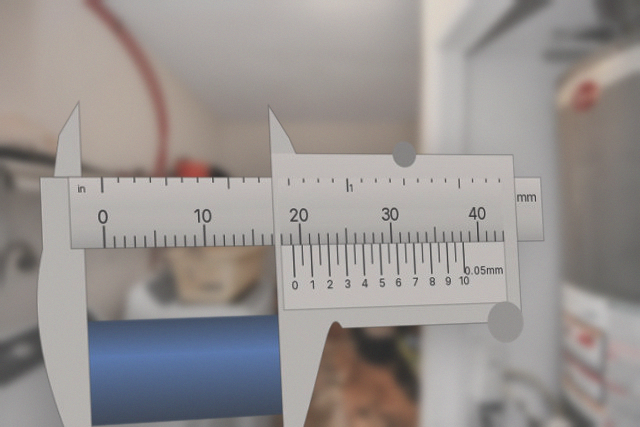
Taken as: 19.2
